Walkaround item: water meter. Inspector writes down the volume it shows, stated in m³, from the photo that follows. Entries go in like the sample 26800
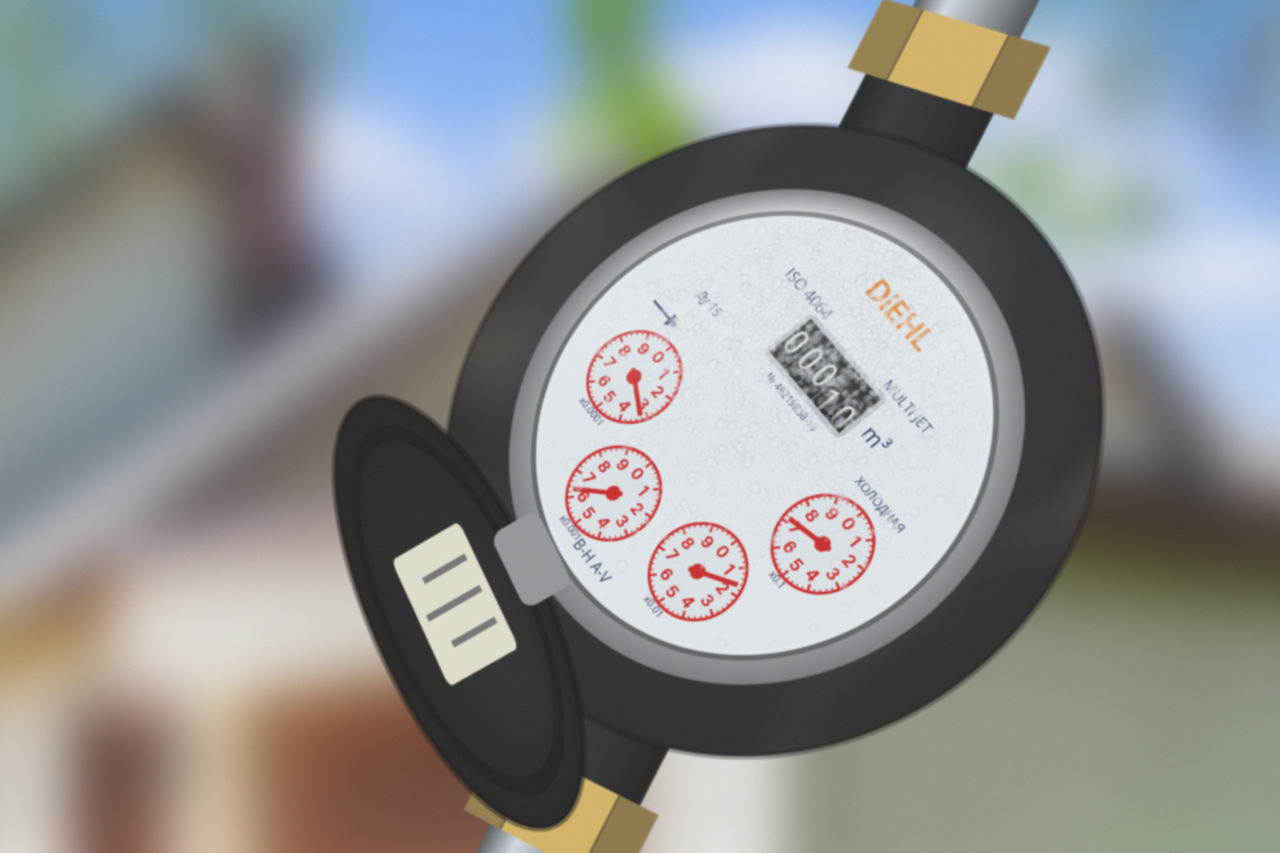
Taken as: 9.7163
